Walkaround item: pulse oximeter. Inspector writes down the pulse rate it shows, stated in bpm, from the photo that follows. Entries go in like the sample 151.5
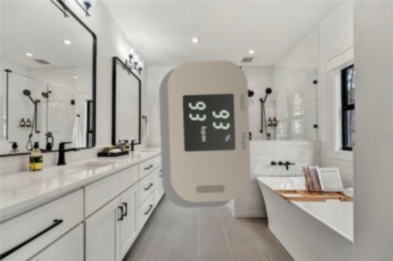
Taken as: 93
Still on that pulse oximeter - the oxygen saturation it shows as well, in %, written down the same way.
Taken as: 93
